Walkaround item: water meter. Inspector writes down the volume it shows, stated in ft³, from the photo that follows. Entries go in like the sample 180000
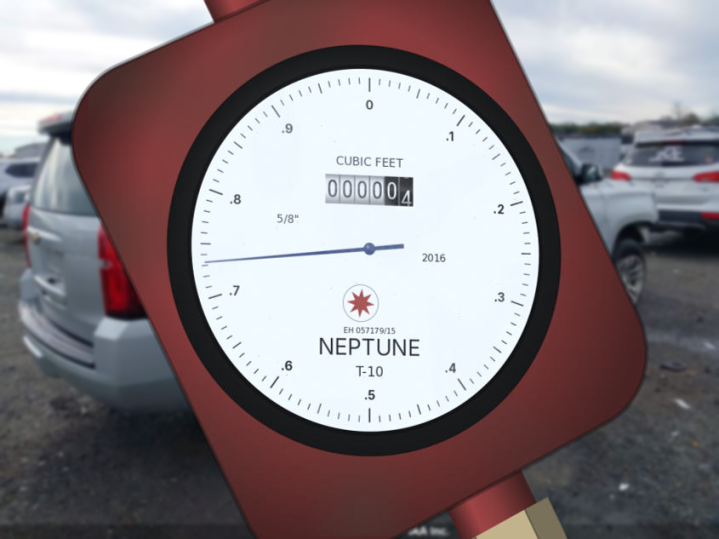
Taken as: 3.73
